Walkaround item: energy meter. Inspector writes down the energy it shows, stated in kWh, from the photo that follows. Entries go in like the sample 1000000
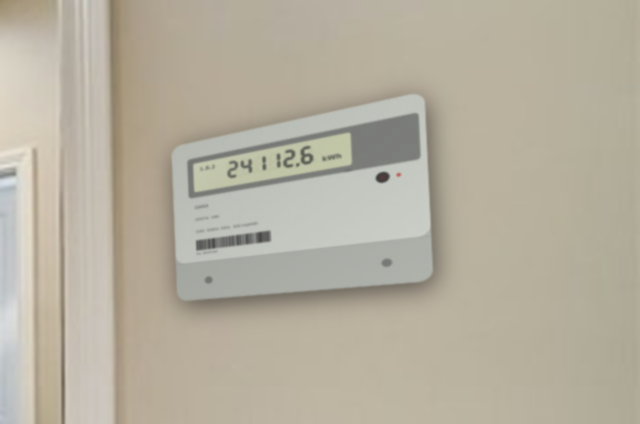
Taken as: 24112.6
